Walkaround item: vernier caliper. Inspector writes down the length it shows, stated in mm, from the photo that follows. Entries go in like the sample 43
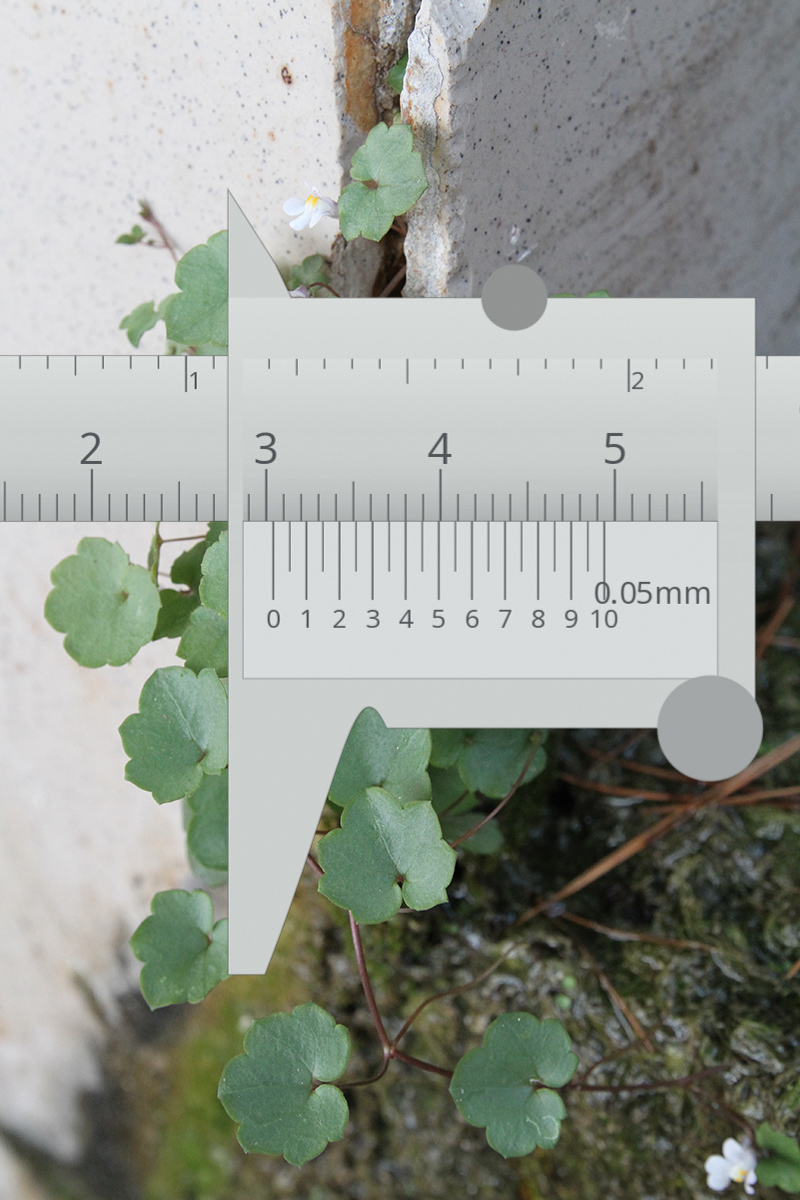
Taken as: 30.4
